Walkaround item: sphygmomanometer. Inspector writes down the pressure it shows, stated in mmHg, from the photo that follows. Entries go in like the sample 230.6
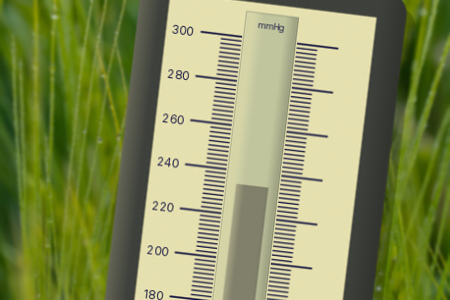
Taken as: 234
